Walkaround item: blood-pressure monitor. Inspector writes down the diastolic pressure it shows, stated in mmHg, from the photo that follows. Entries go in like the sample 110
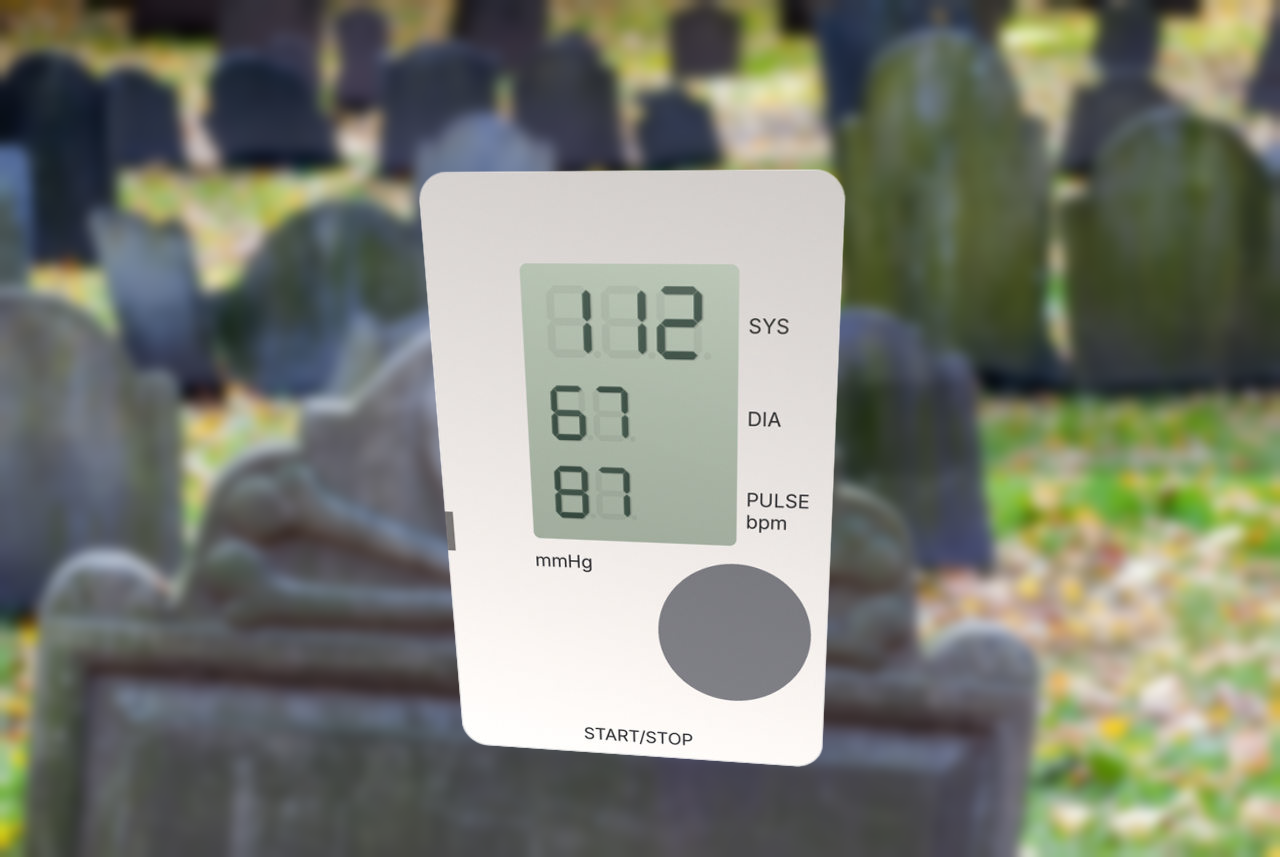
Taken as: 67
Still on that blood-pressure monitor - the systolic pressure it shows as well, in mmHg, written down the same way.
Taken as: 112
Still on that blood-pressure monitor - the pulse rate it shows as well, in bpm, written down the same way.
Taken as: 87
